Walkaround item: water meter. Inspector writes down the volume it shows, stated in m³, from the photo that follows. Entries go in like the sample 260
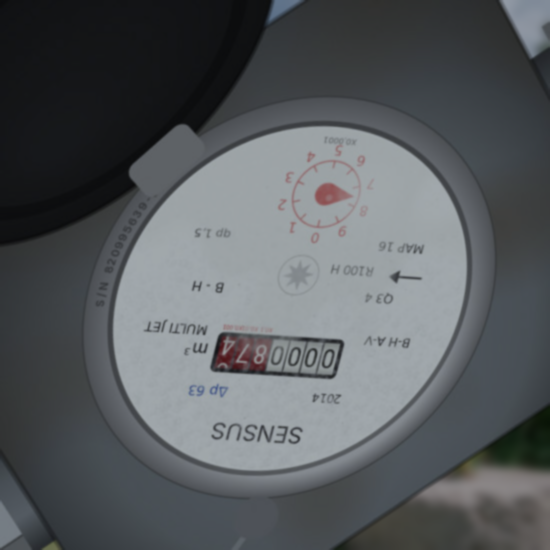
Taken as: 0.8737
